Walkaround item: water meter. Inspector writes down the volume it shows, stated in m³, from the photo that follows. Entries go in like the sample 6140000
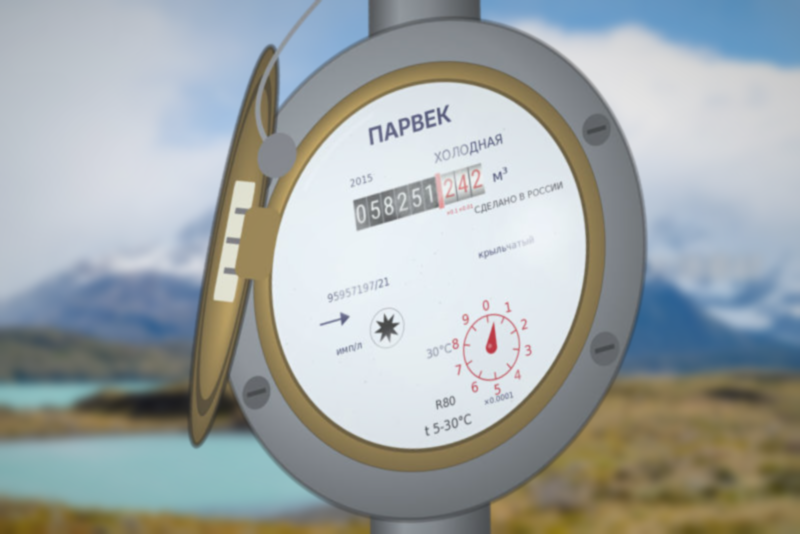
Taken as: 58251.2420
